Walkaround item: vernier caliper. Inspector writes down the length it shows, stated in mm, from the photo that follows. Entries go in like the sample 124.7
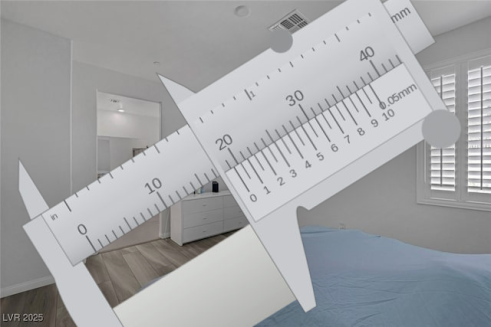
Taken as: 19.4
